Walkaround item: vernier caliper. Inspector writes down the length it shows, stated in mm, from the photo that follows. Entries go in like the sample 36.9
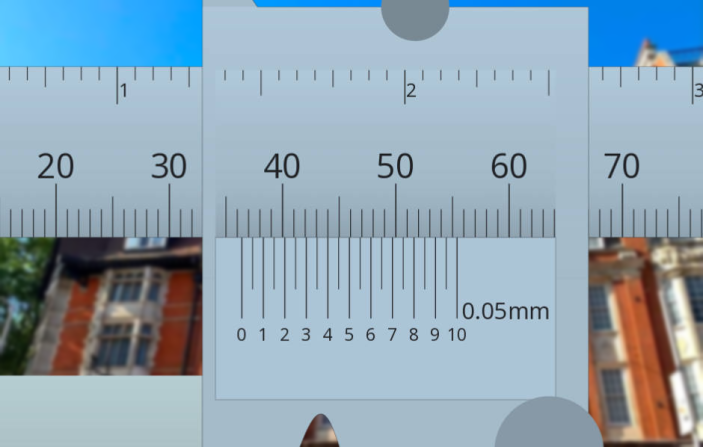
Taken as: 36.4
